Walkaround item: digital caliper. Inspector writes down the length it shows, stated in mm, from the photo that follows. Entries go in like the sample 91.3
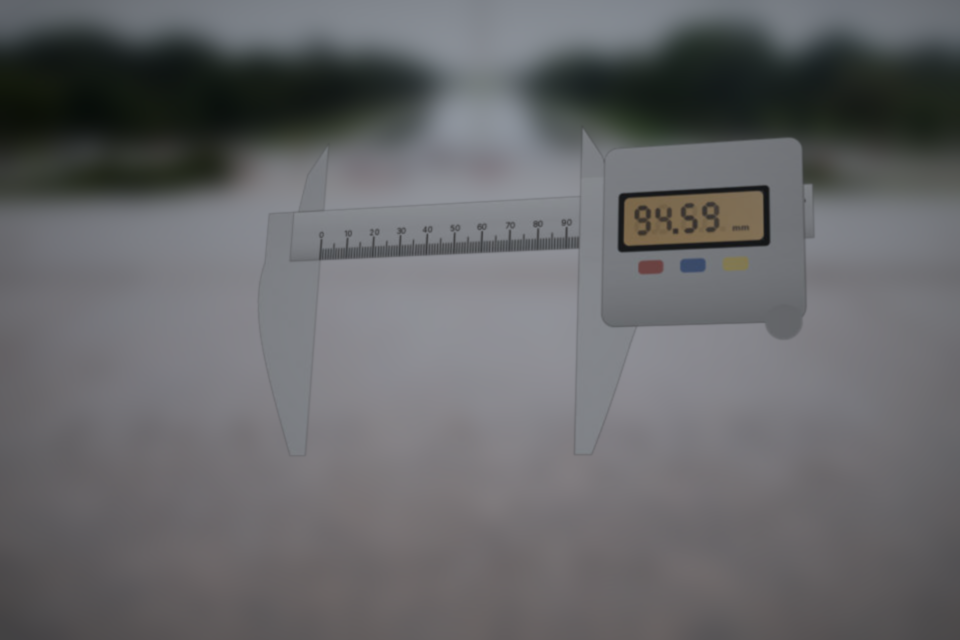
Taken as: 94.59
